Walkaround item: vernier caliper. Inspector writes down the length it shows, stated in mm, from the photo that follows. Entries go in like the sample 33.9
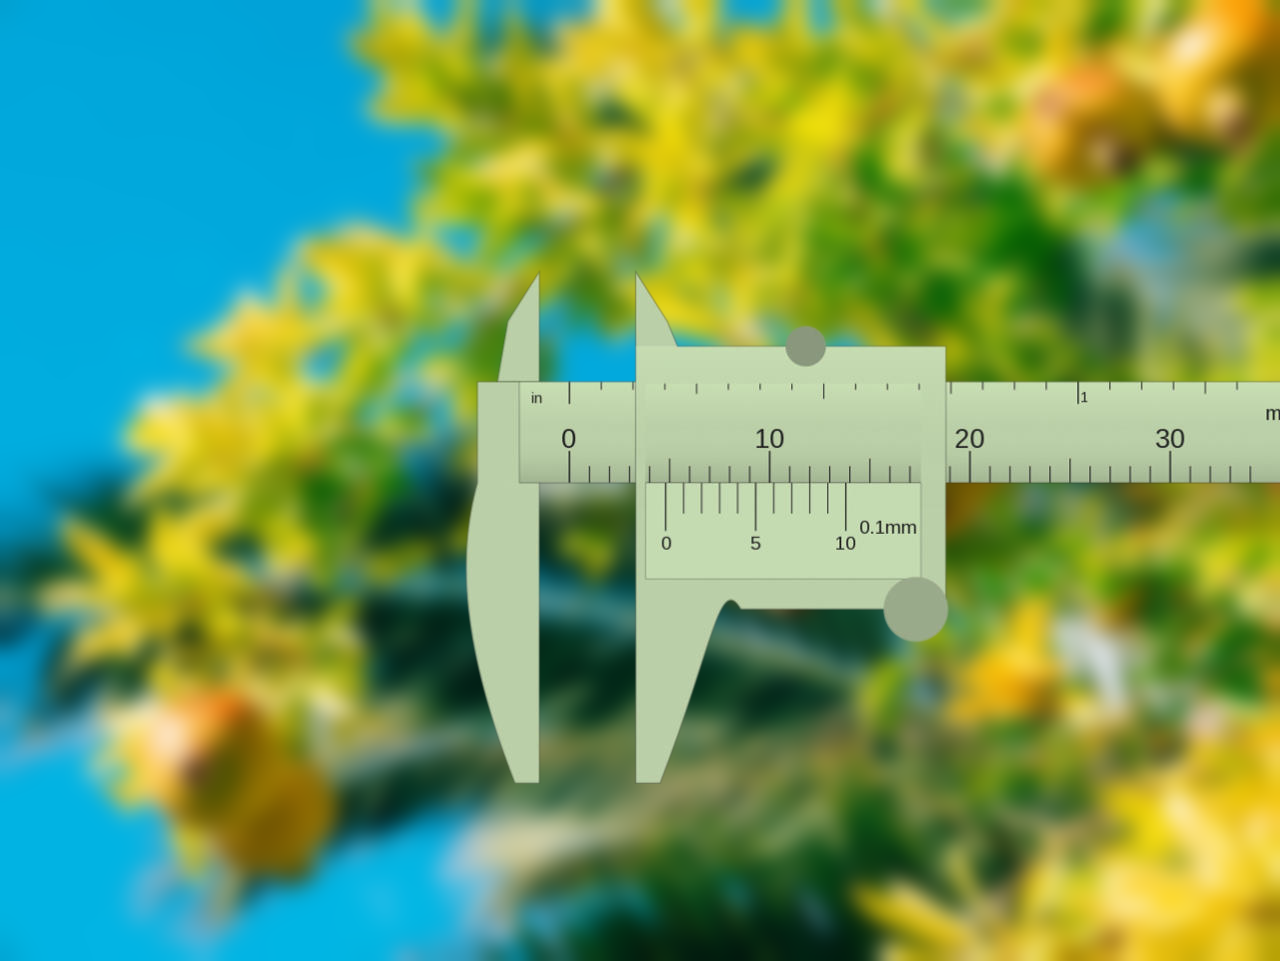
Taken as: 4.8
